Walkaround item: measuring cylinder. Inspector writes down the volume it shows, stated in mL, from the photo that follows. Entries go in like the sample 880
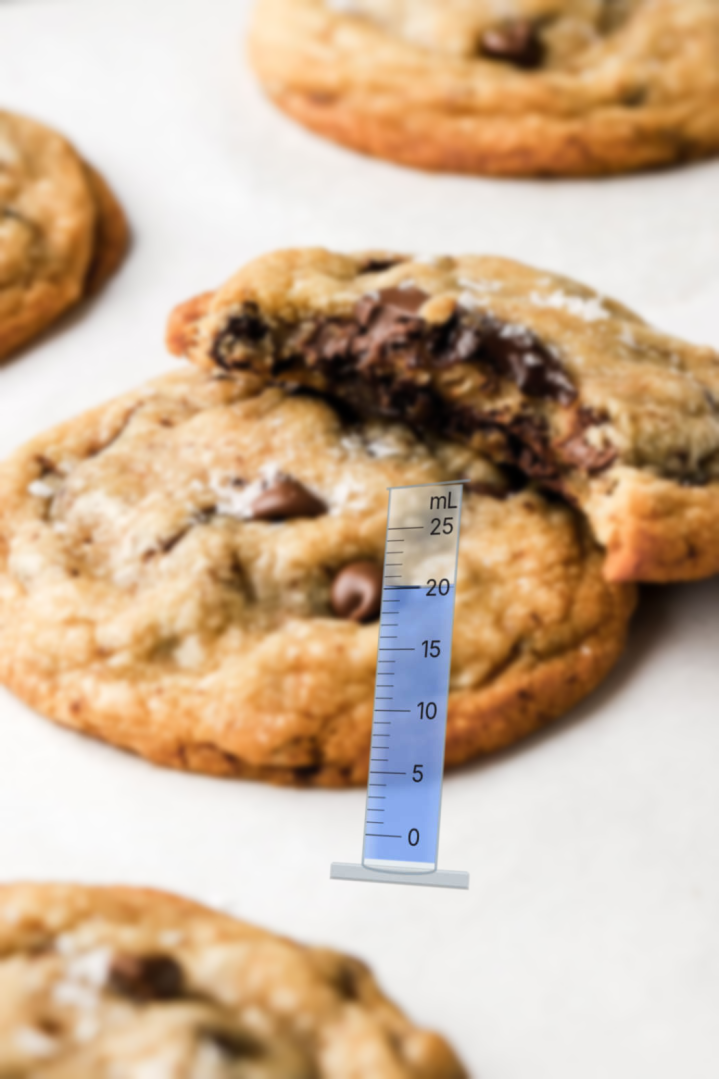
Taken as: 20
